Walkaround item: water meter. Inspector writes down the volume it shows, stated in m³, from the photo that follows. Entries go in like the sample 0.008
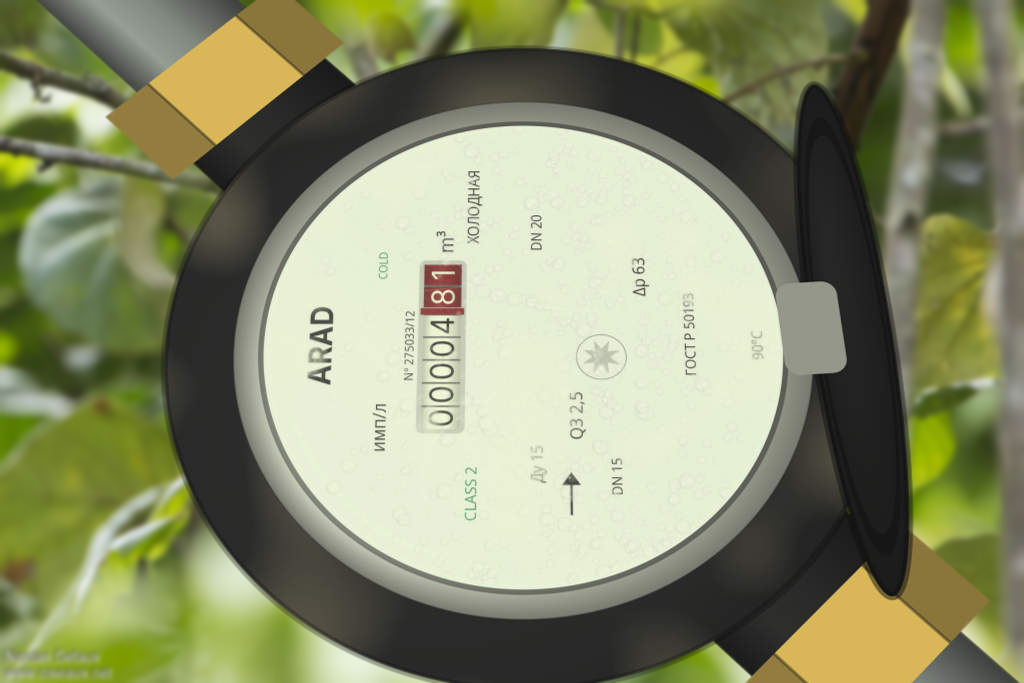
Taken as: 4.81
